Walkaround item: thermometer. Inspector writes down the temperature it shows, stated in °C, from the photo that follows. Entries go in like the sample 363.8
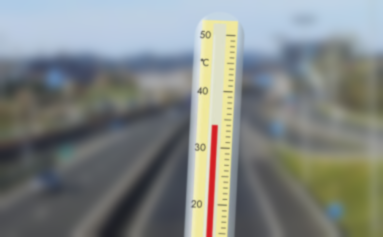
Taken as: 34
